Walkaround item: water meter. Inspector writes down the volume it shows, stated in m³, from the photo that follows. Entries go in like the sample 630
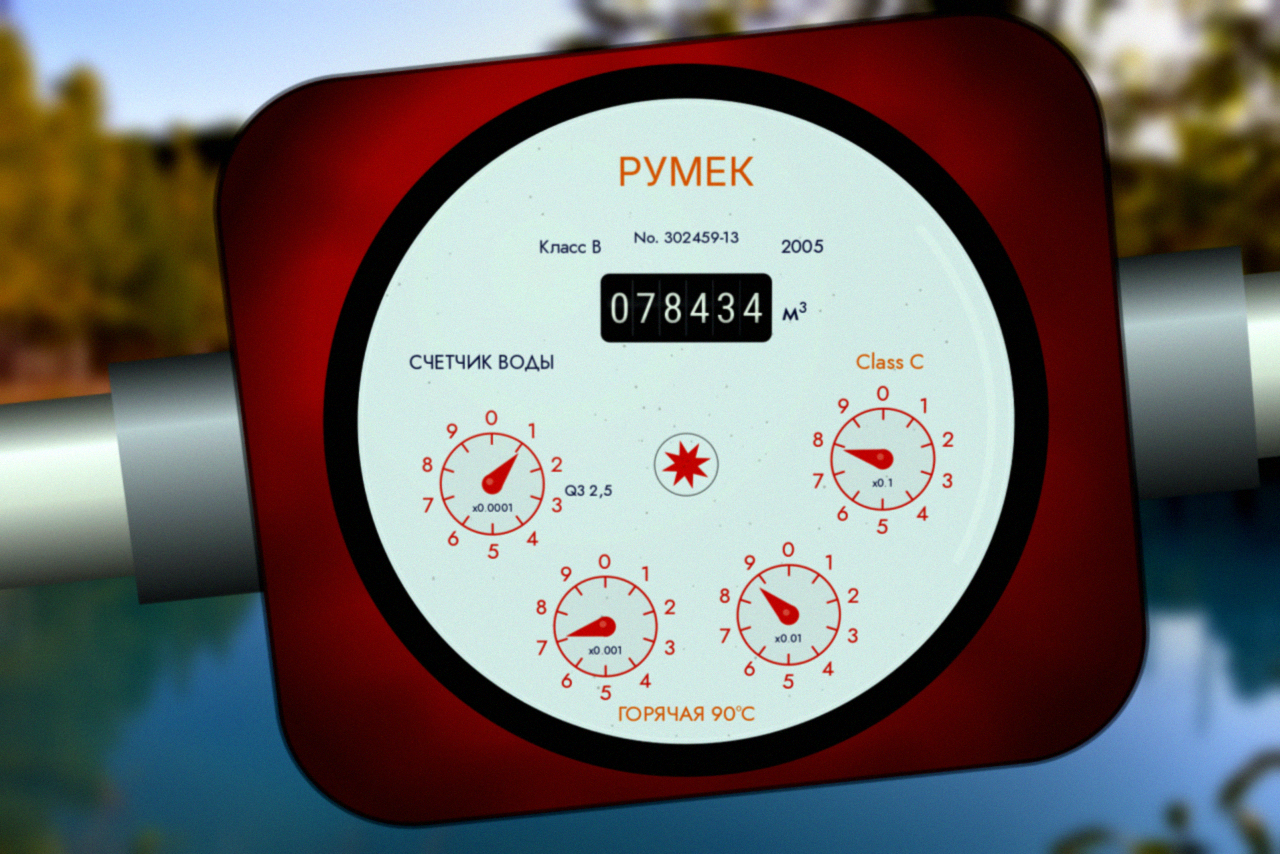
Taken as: 78434.7871
